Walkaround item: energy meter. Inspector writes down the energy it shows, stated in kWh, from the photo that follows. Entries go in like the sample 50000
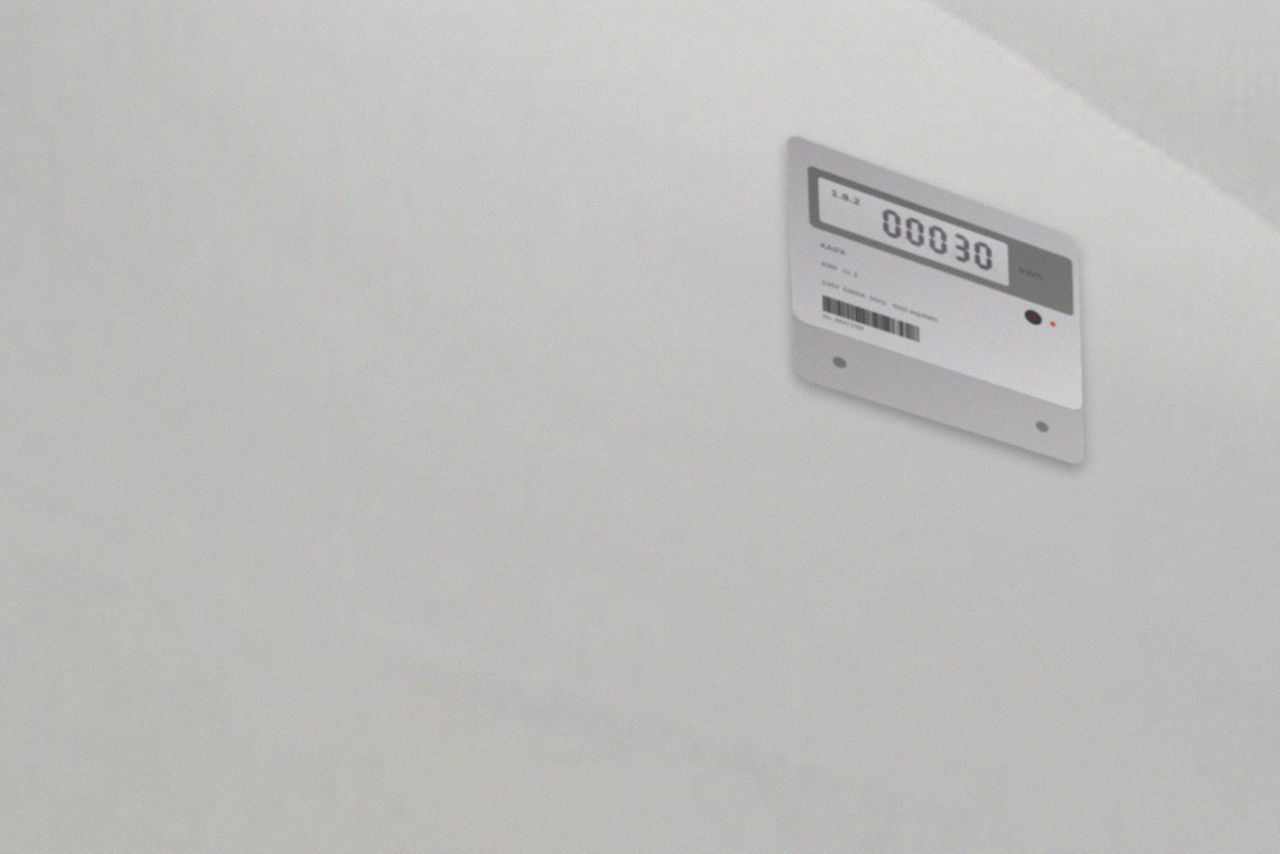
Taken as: 30
